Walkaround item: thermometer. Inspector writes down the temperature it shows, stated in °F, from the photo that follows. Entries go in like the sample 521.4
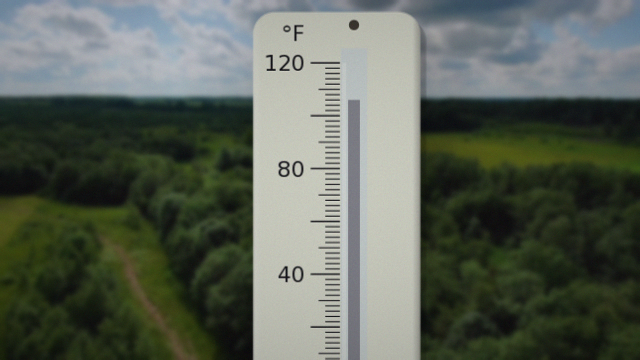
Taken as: 106
